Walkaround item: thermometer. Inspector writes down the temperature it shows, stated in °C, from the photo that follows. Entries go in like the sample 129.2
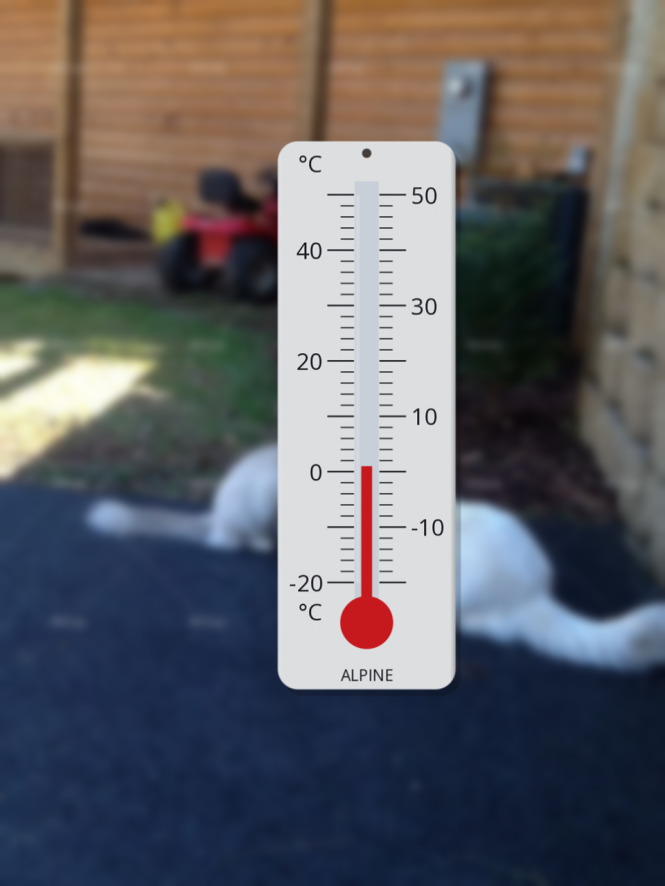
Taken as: 1
